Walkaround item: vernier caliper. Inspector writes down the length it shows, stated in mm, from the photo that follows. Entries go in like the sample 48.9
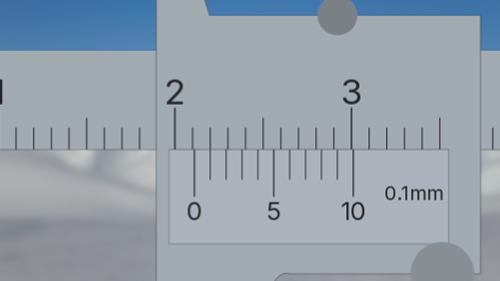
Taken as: 21.1
